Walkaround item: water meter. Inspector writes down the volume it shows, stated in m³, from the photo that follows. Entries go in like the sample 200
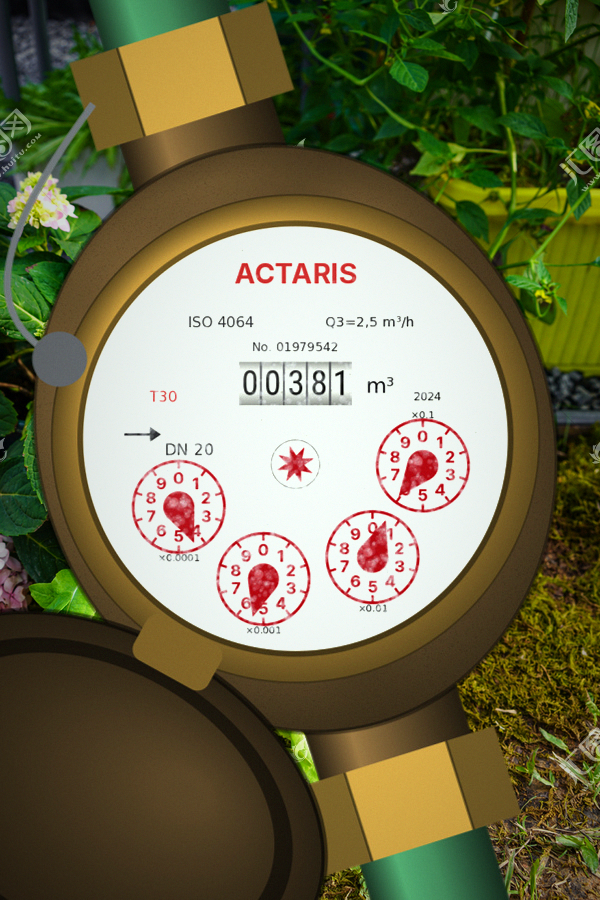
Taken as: 381.6054
